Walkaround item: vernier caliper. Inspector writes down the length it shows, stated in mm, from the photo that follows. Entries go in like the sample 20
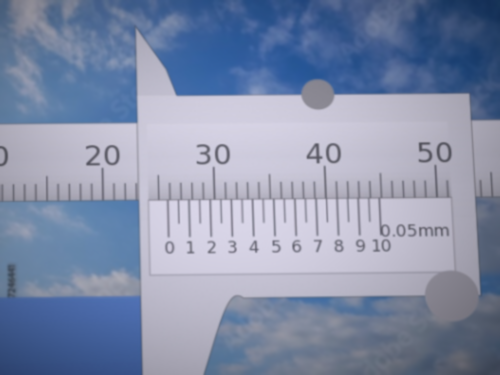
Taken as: 25.8
